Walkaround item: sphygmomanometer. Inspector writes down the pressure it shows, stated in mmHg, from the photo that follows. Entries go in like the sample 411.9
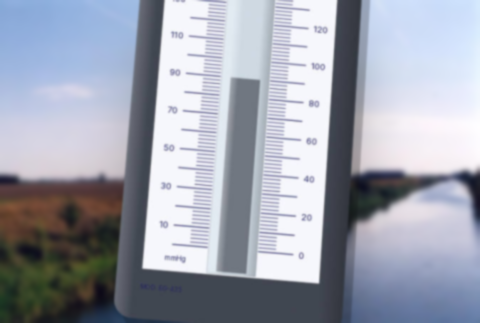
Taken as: 90
